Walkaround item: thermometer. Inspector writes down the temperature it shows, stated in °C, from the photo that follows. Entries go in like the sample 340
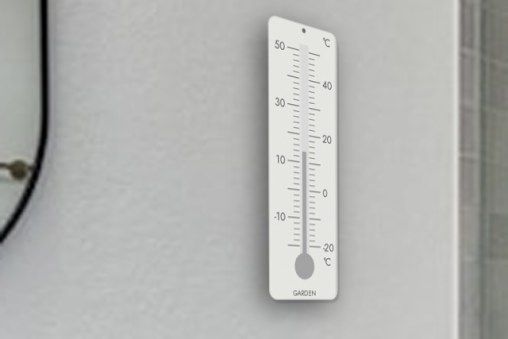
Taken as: 14
